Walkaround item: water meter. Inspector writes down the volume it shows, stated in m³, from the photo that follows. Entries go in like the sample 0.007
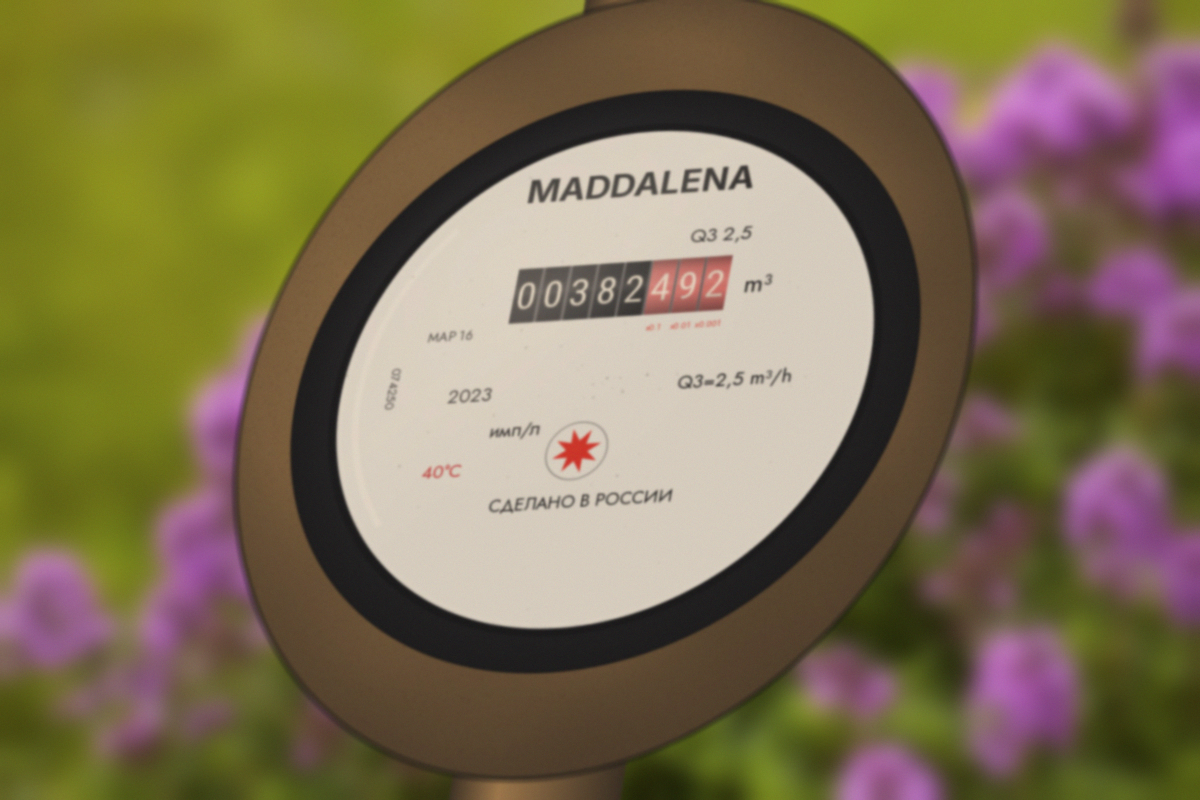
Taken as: 382.492
